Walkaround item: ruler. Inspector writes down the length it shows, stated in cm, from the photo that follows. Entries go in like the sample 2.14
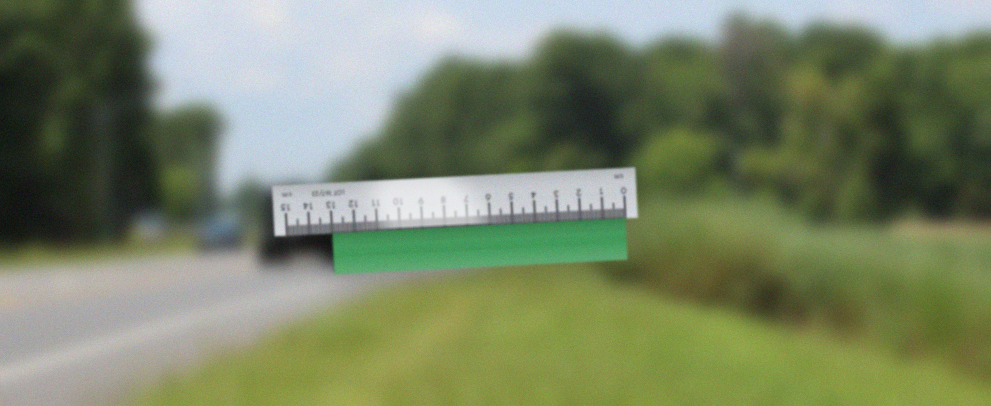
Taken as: 13
